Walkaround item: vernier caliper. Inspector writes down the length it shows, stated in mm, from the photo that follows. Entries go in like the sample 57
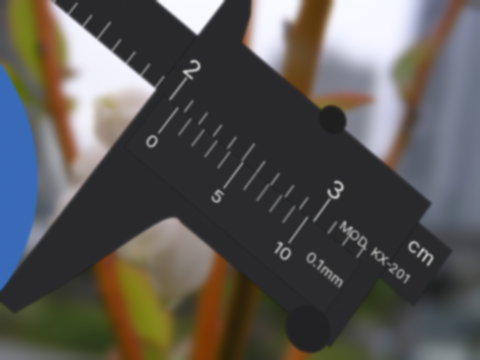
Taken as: 20.6
